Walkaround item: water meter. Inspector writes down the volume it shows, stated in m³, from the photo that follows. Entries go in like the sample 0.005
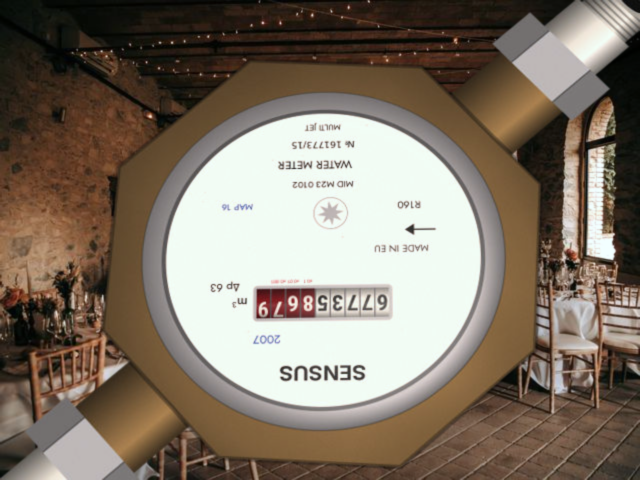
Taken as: 67735.8679
